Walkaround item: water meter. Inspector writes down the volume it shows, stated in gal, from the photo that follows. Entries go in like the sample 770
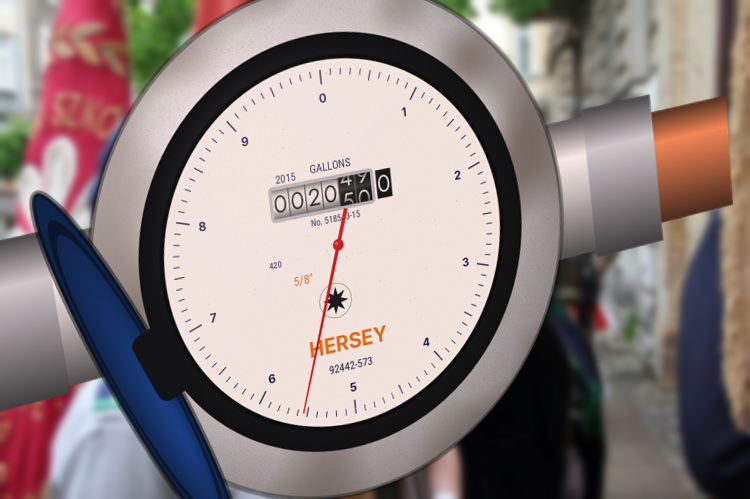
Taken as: 20495.5
